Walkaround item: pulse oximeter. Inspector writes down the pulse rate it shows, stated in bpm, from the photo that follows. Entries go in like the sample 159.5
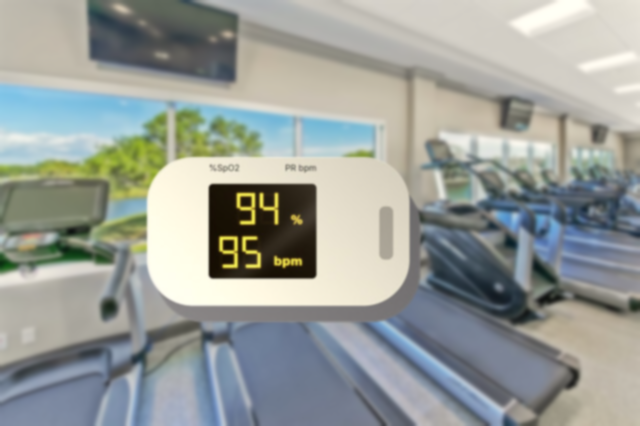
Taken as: 95
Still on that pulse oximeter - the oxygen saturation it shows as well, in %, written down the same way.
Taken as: 94
